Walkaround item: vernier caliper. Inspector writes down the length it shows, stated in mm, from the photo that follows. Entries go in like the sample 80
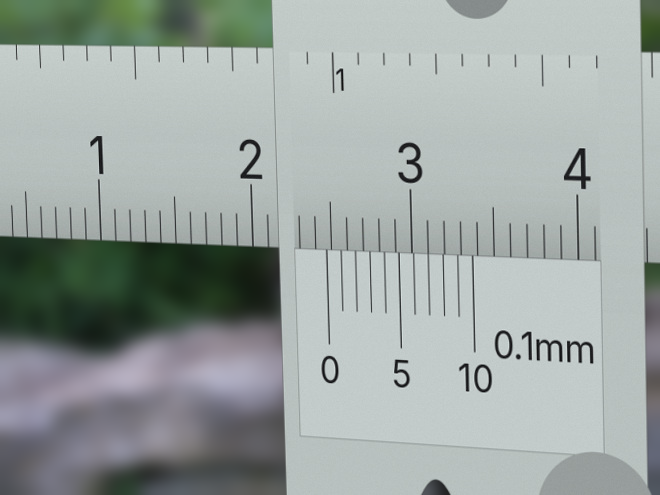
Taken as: 24.7
